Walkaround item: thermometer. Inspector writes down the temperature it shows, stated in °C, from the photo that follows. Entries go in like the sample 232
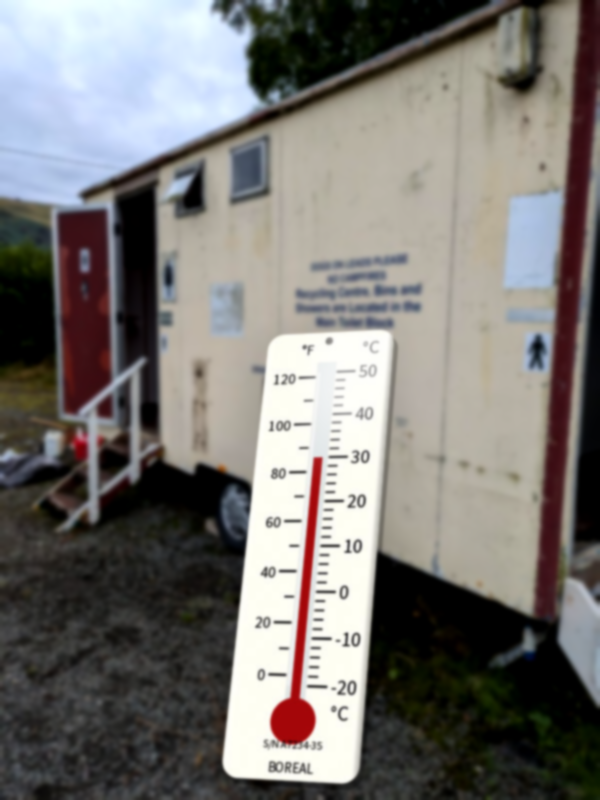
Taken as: 30
